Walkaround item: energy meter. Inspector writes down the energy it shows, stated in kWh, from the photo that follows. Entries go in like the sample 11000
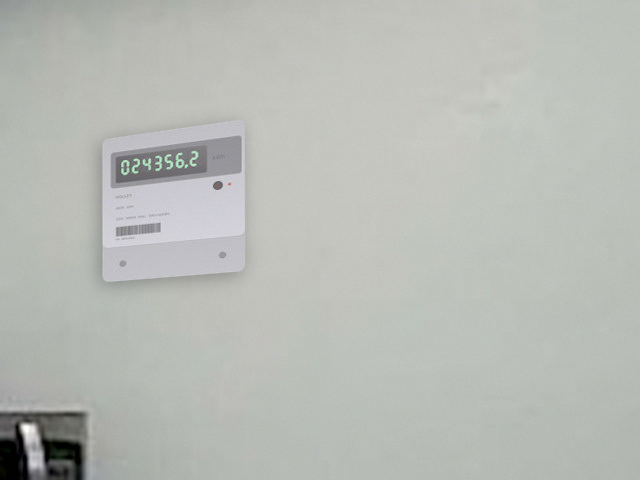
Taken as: 24356.2
